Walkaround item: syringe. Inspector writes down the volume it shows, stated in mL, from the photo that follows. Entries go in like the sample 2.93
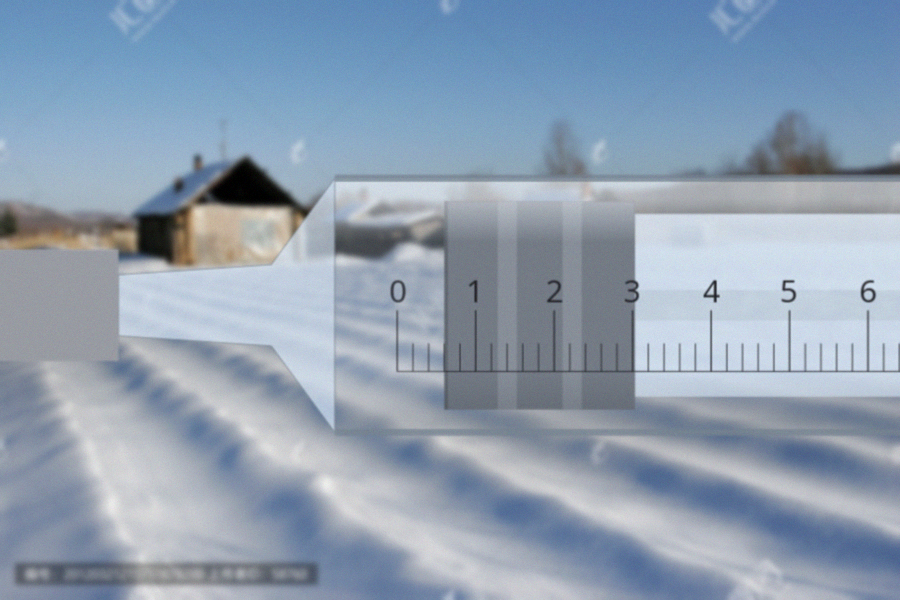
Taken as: 0.6
